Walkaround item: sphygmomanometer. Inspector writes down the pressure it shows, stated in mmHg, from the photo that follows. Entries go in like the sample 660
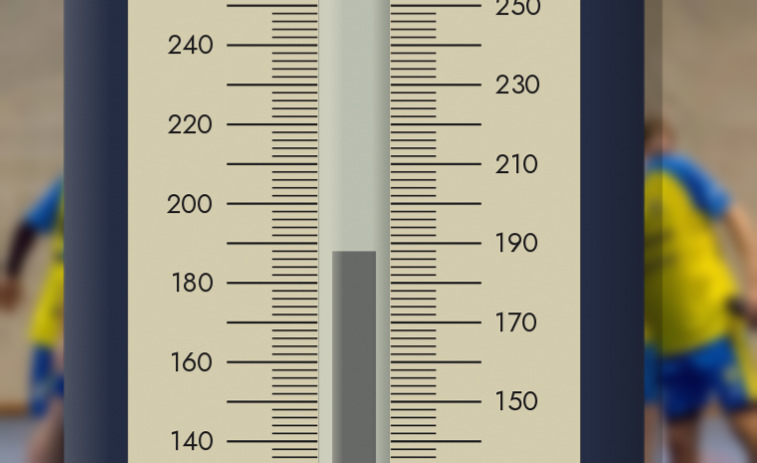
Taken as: 188
